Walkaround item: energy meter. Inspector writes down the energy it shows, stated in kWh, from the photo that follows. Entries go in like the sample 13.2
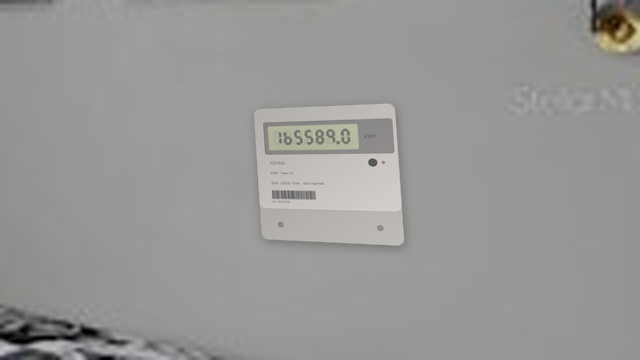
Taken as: 165589.0
